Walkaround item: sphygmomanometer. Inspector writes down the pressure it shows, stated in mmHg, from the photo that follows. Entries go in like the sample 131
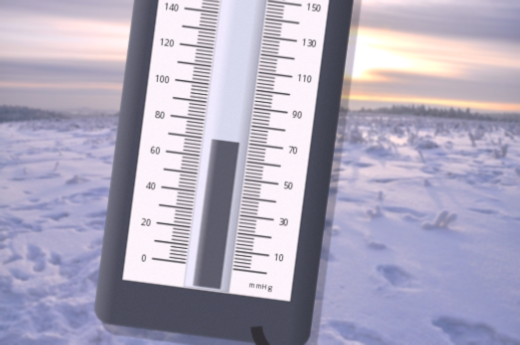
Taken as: 70
